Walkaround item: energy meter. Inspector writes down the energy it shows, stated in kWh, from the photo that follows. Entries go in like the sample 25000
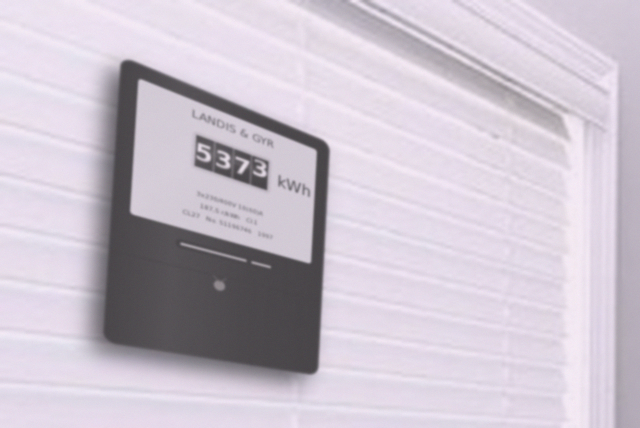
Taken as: 5373
